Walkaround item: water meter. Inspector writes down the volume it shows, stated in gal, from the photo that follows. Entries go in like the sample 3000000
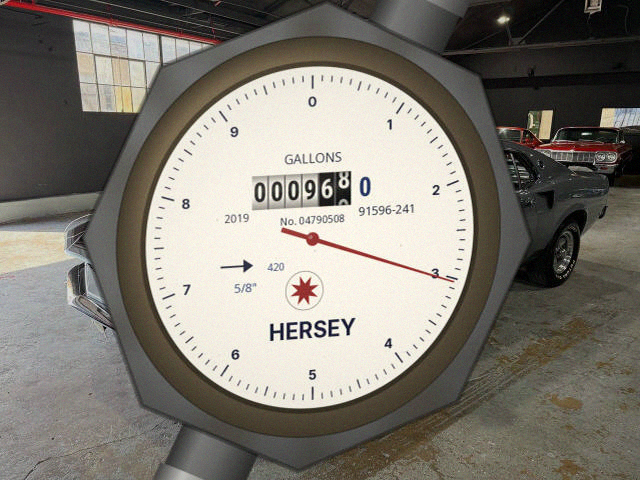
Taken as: 9683.0
